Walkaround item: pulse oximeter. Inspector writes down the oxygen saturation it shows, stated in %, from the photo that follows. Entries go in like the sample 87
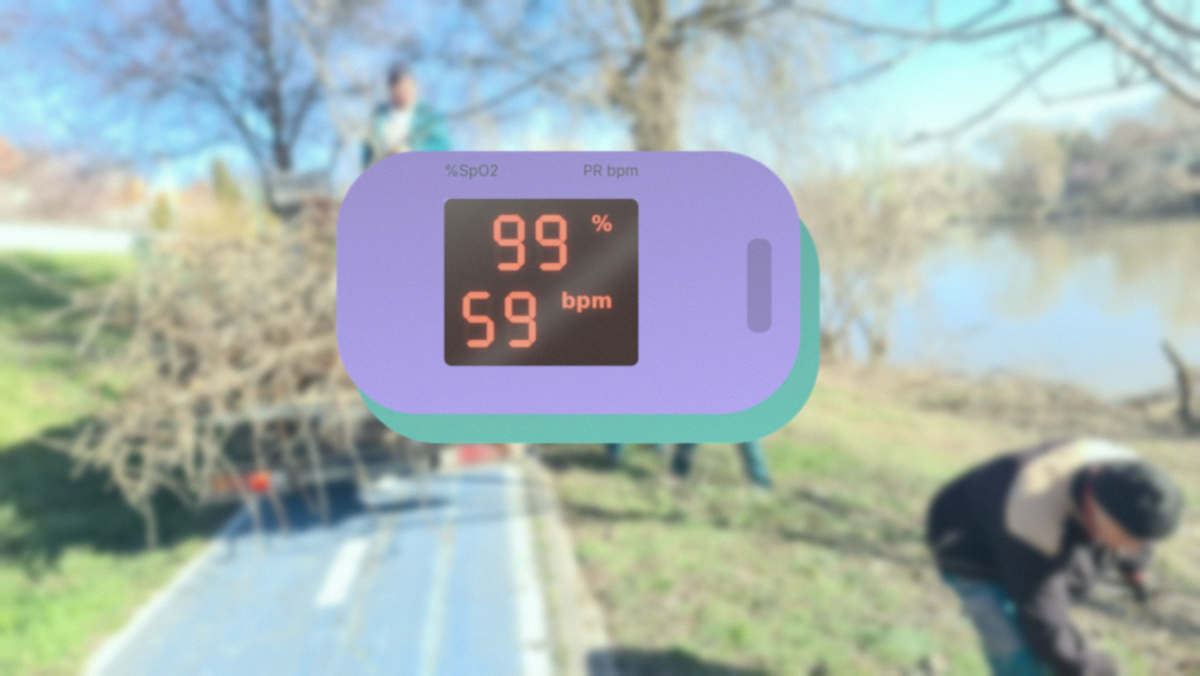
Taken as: 99
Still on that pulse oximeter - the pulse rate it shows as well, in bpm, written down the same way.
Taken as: 59
